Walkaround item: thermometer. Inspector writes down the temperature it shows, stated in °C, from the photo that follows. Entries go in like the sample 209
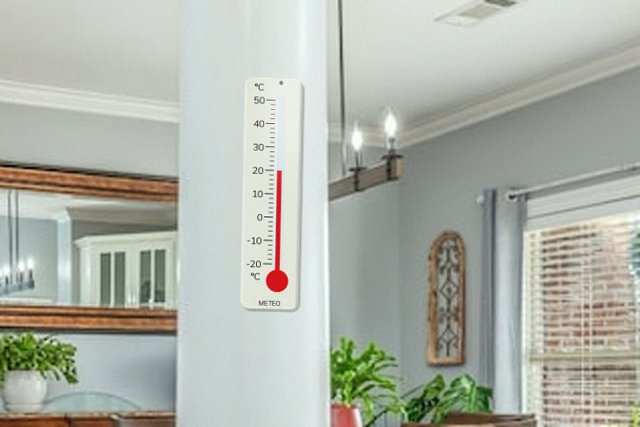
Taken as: 20
